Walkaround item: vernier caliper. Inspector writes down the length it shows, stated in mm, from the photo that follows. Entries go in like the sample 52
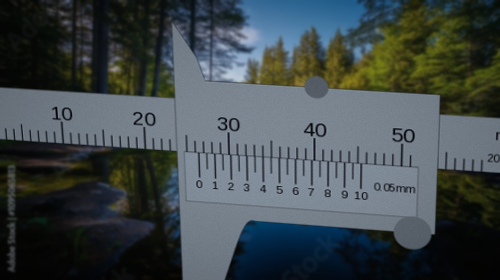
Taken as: 26.4
